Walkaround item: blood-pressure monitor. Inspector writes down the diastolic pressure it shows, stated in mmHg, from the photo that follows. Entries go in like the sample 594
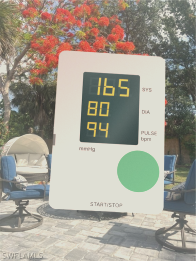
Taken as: 80
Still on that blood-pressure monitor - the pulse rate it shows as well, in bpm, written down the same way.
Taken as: 94
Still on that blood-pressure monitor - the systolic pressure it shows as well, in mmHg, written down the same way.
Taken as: 165
